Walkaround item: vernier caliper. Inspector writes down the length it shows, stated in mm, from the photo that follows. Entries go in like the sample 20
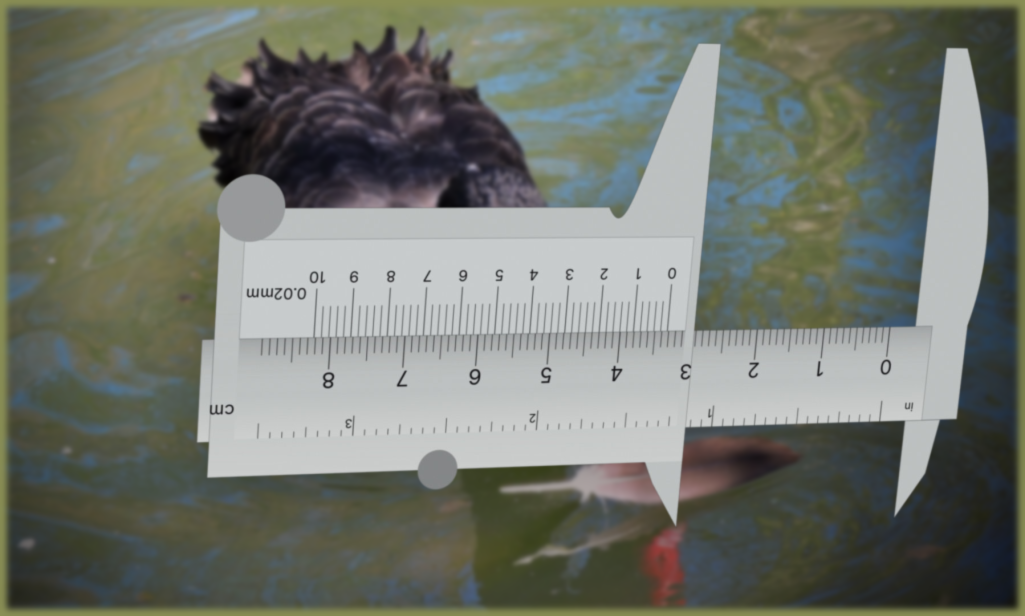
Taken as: 33.2
